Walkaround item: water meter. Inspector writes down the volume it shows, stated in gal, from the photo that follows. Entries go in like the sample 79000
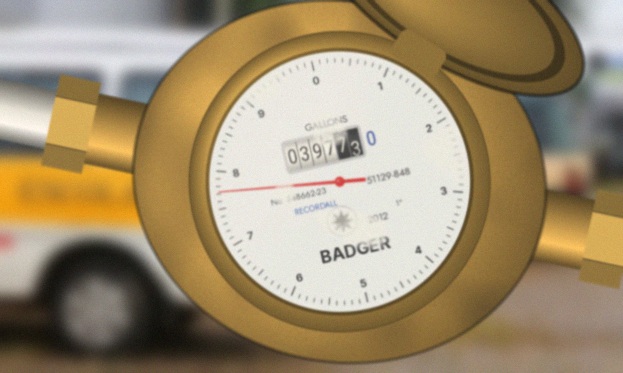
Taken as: 397727.7
